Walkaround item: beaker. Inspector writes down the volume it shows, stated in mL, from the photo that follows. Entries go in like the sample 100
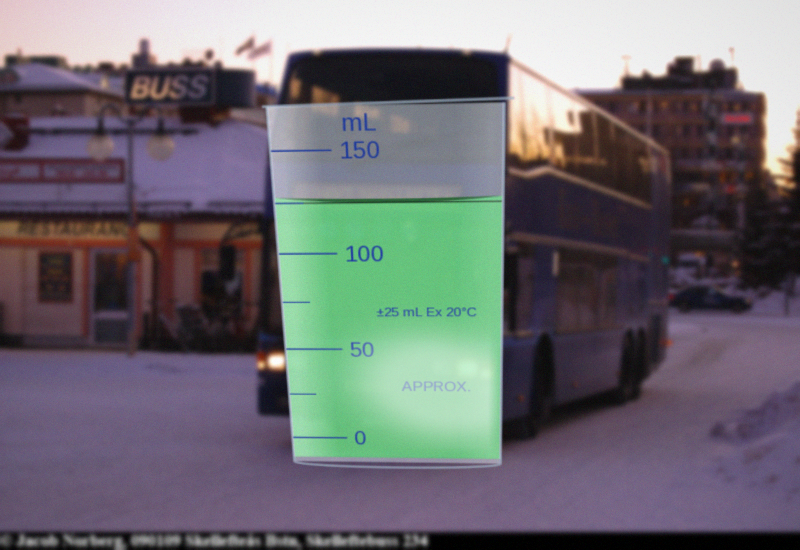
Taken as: 125
